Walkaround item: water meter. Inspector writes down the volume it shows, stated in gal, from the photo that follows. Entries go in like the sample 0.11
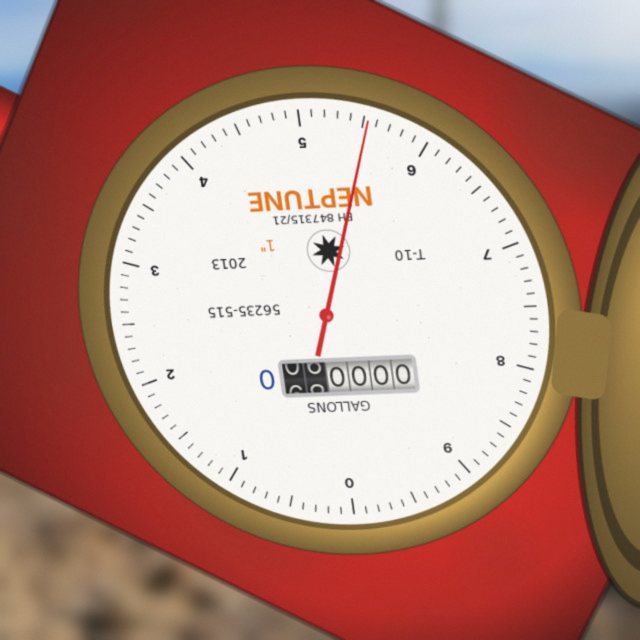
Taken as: 895.5
